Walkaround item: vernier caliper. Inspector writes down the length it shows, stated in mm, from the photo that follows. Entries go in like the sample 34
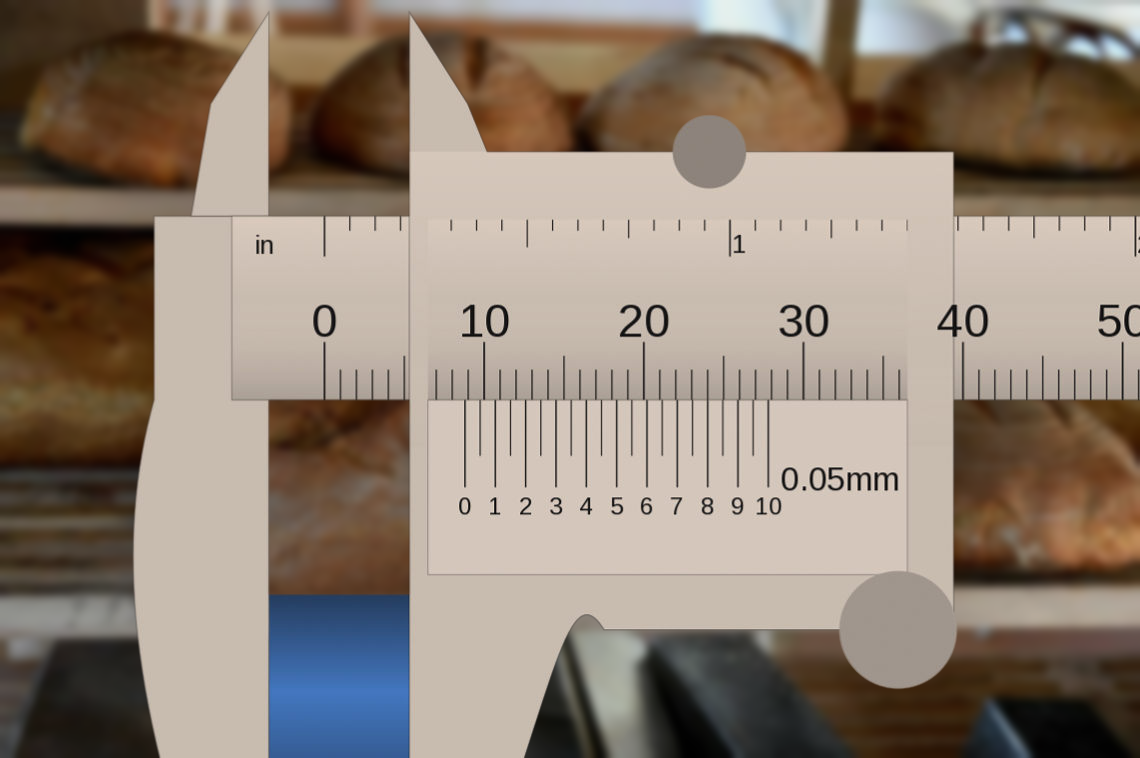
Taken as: 8.8
